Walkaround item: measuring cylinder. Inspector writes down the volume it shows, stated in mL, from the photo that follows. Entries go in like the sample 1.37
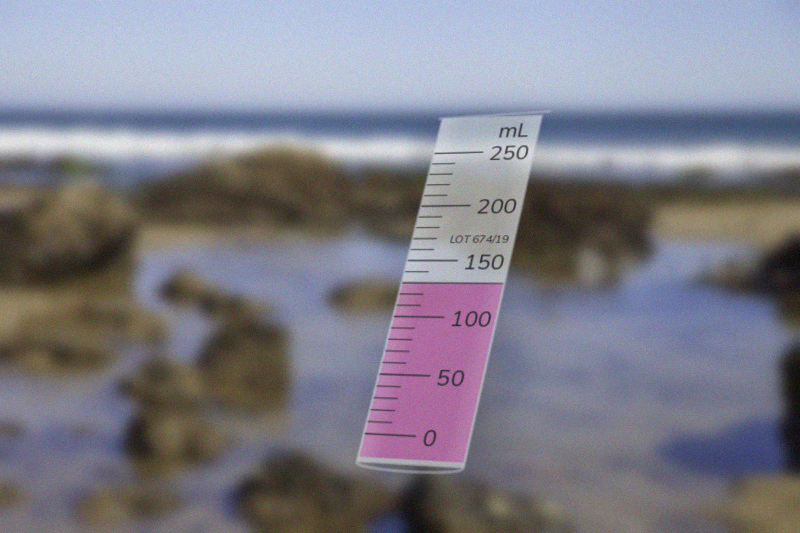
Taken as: 130
